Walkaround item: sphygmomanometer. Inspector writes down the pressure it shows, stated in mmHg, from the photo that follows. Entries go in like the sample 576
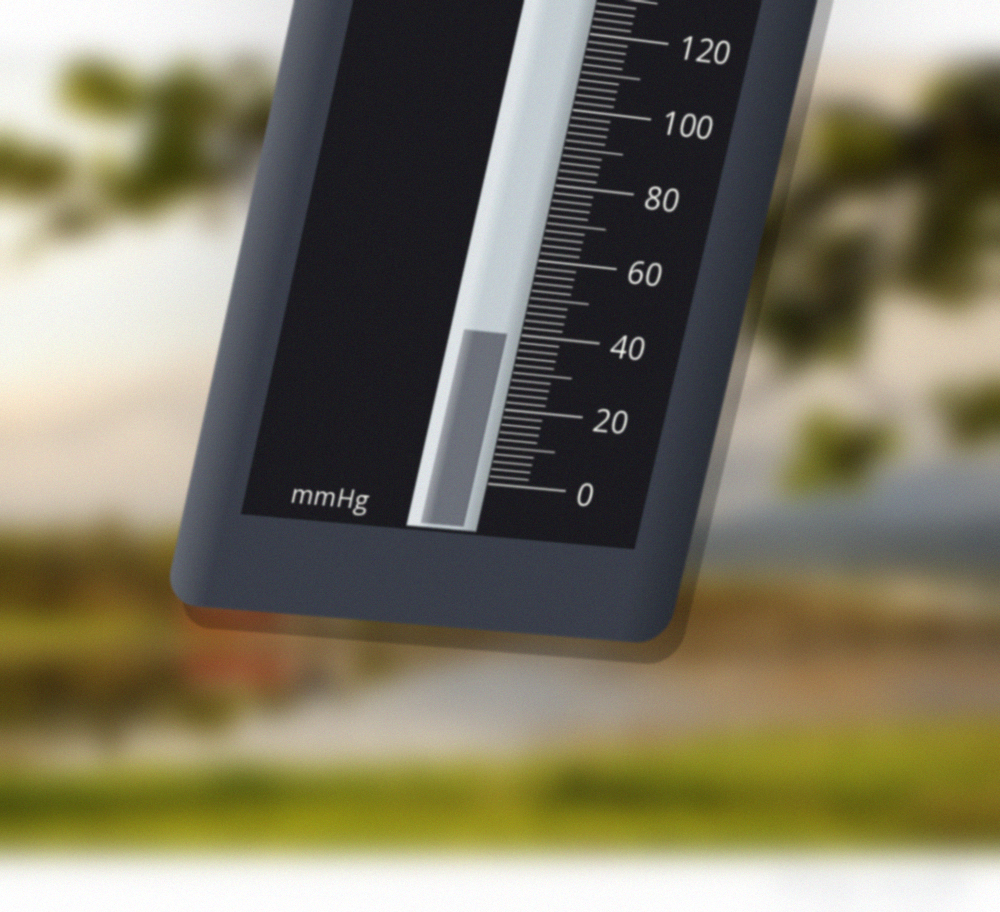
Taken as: 40
